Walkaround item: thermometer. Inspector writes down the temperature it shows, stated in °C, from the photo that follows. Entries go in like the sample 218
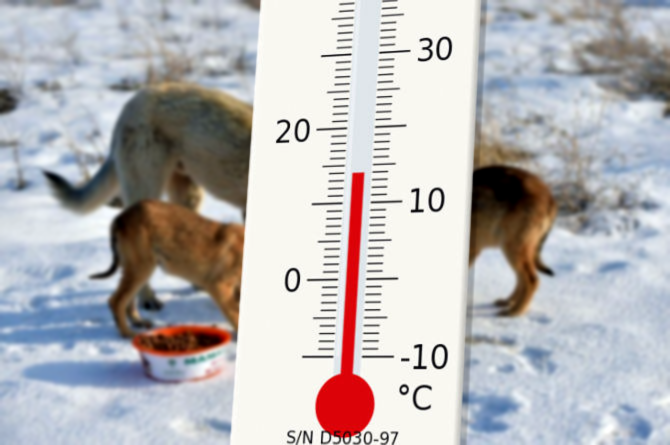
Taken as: 14
